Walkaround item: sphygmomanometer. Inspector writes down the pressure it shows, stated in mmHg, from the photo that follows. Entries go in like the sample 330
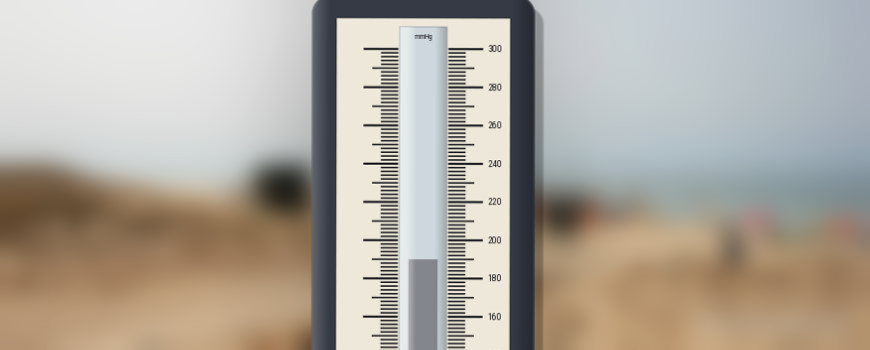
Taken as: 190
